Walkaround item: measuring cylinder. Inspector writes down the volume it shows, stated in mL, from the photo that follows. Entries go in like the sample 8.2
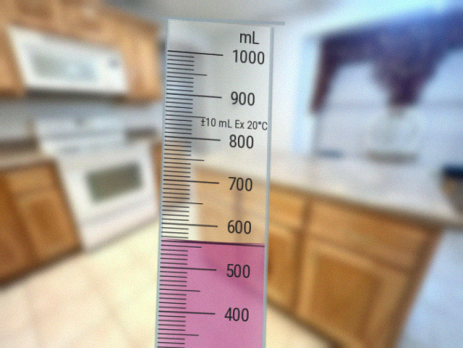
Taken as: 560
